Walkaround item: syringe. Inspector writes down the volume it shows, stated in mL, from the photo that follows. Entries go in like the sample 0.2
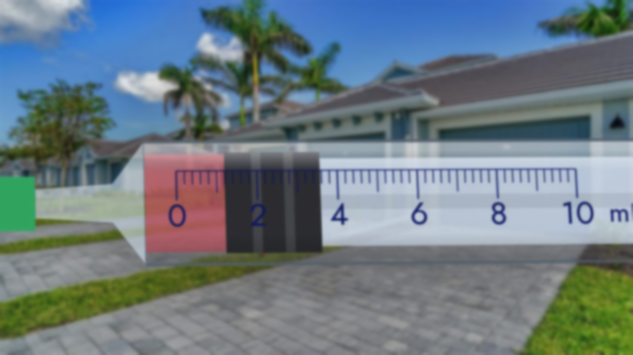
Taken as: 1.2
